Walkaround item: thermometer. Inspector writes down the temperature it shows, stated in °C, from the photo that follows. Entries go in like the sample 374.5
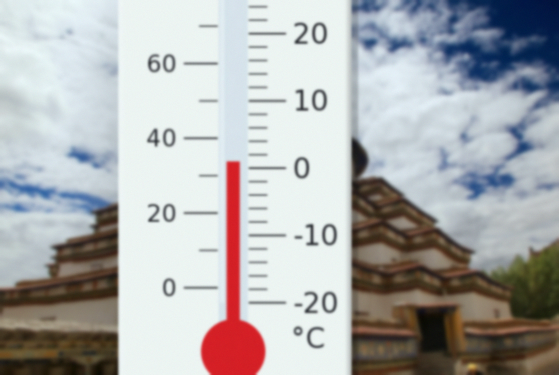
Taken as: 1
